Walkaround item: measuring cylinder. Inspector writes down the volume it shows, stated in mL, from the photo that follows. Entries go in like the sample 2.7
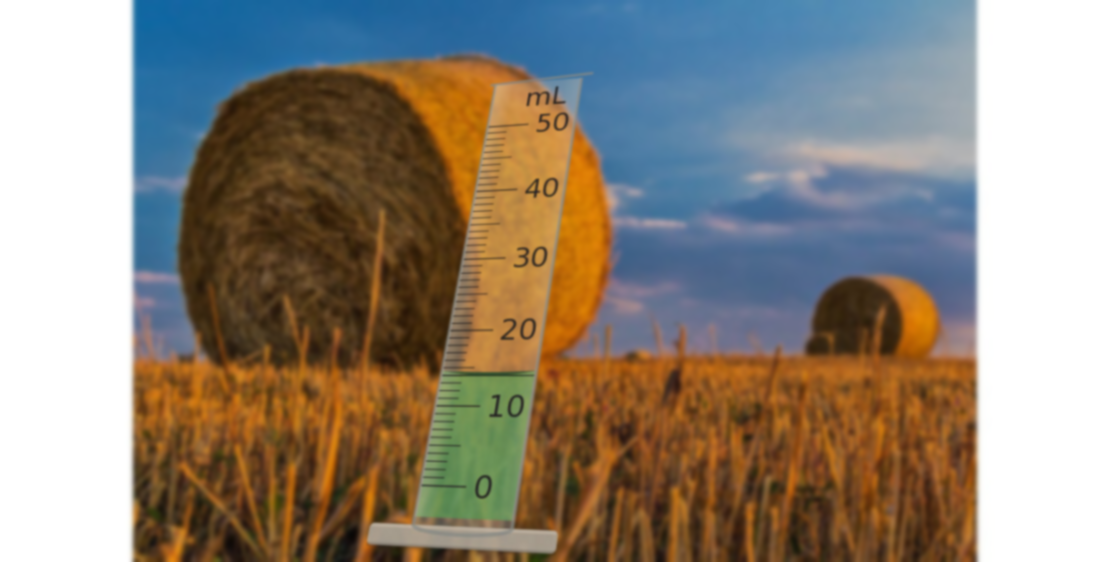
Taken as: 14
